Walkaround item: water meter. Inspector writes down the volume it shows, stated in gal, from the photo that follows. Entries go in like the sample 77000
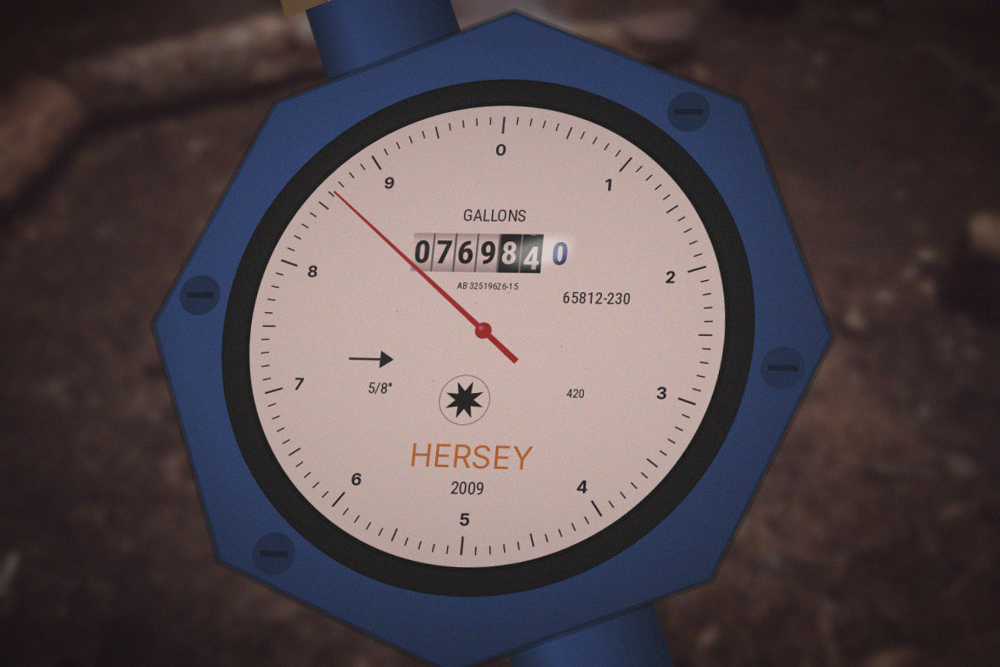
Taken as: 769838.6
